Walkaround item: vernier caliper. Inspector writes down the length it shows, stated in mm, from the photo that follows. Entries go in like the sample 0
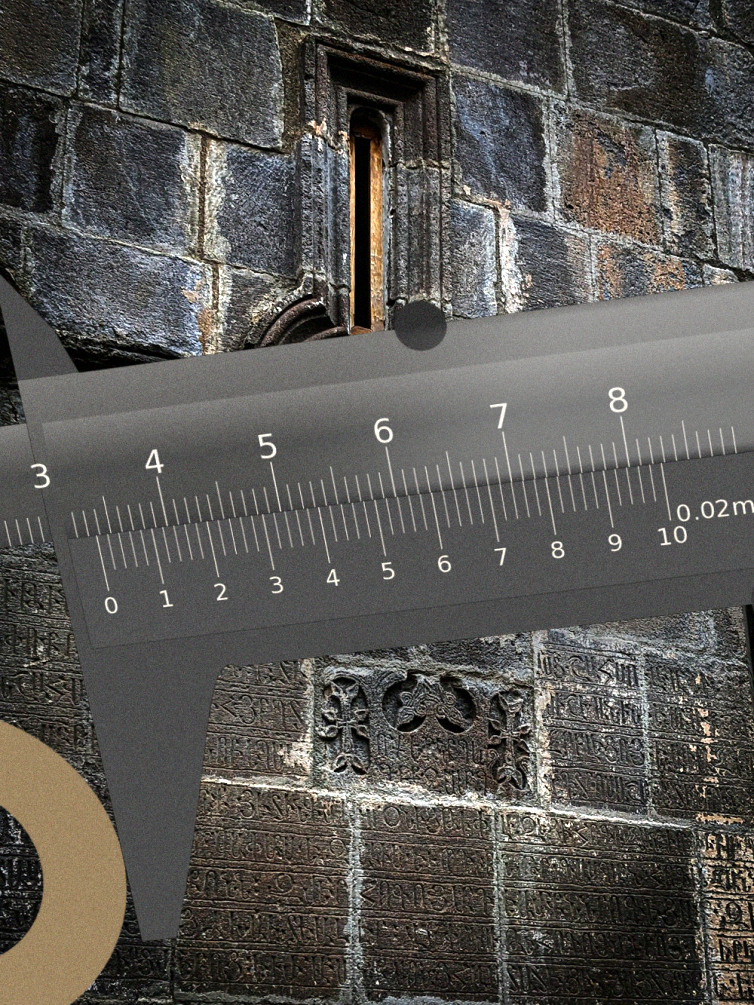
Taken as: 33.7
